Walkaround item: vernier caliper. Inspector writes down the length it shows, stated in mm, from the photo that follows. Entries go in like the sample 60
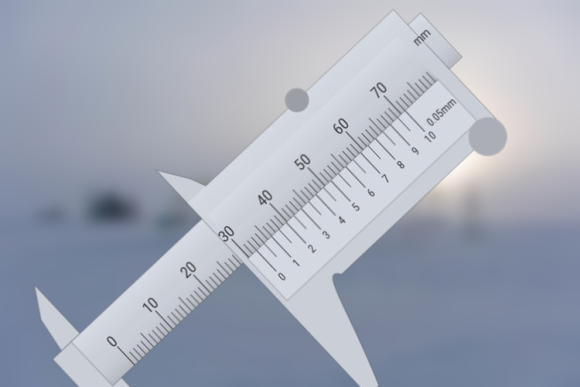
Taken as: 32.0
